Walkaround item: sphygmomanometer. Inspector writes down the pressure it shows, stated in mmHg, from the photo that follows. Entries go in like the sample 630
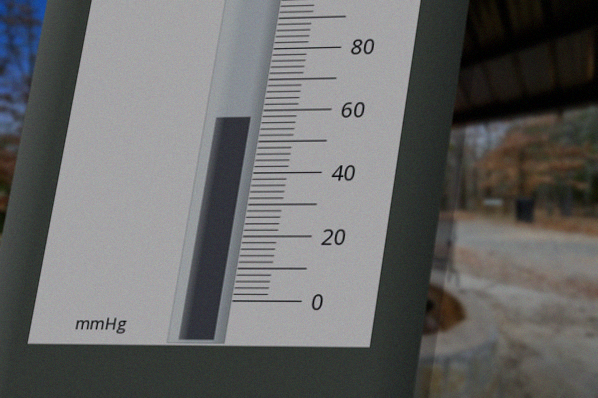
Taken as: 58
